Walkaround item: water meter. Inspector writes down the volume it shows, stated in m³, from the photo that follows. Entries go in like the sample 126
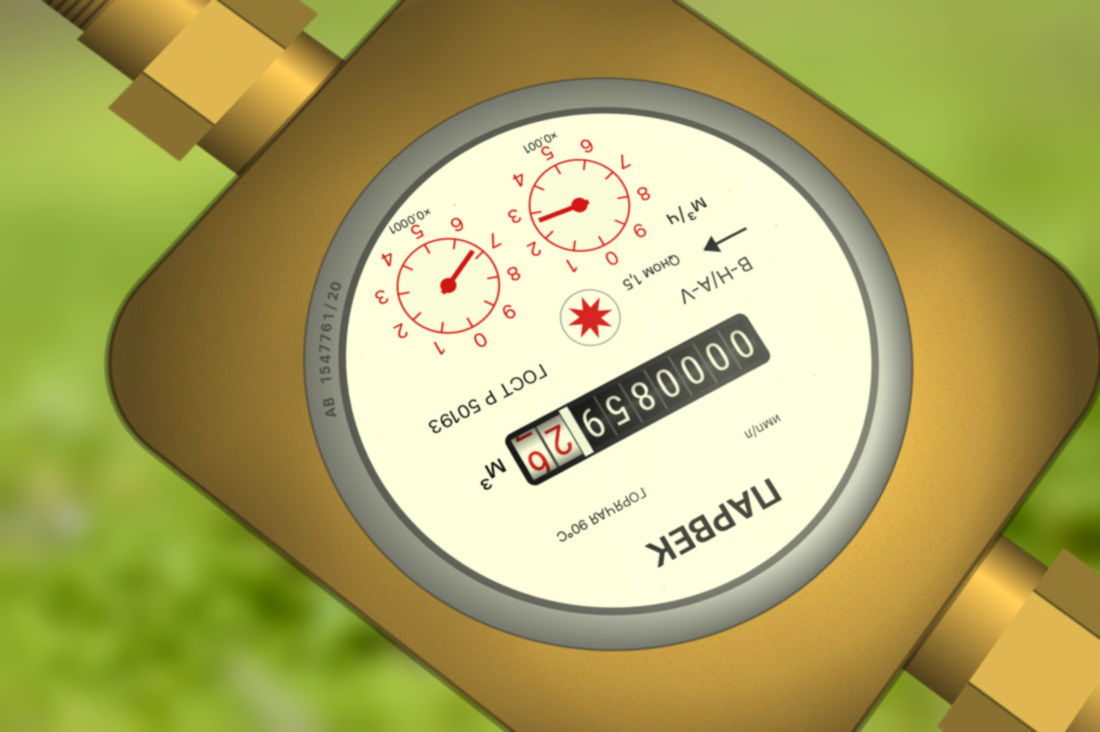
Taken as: 859.2626
